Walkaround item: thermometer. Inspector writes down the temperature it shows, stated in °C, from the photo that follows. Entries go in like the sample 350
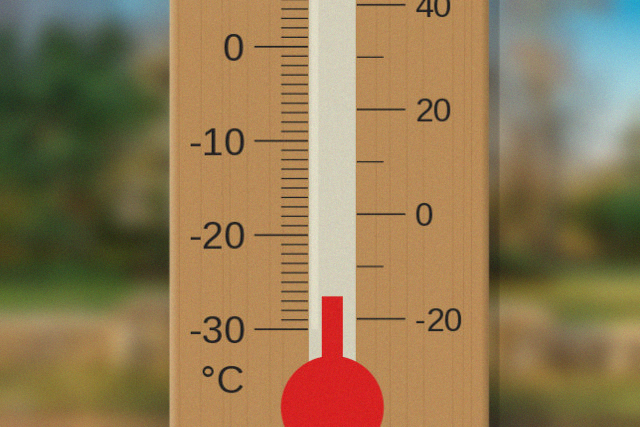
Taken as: -26.5
